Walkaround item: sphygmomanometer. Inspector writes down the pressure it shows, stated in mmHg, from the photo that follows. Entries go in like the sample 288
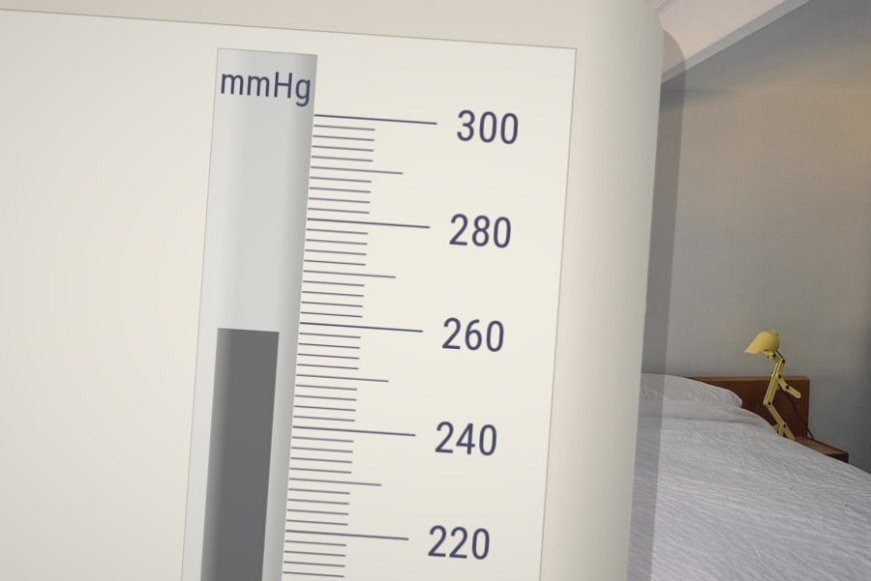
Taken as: 258
